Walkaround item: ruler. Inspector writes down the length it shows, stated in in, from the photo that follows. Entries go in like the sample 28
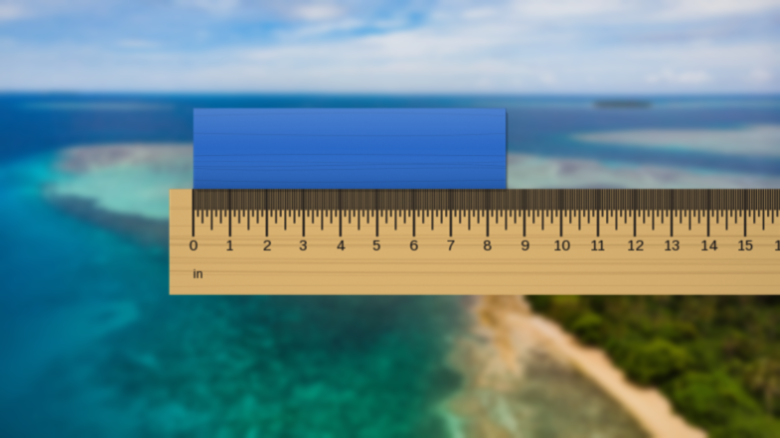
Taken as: 8.5
